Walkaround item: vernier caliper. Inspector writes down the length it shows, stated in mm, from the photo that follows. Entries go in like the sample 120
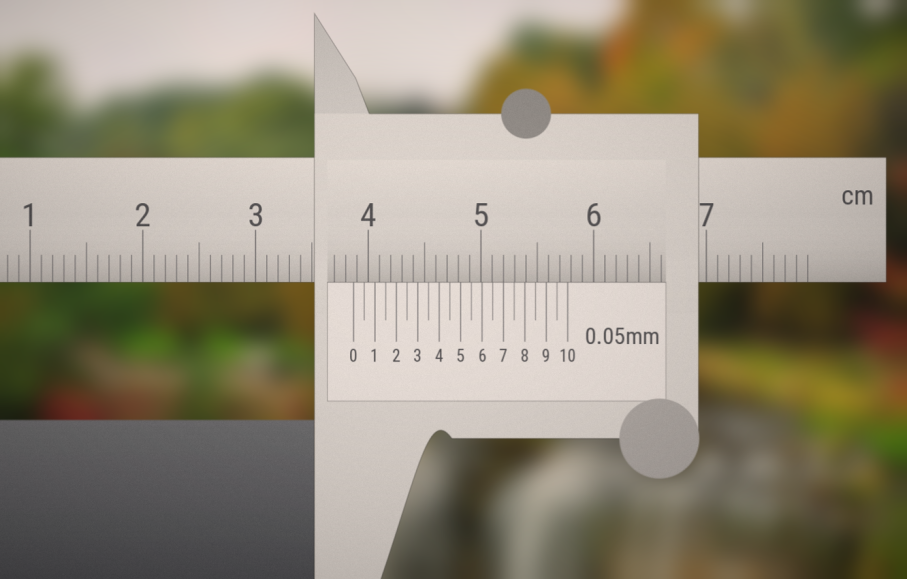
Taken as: 38.7
